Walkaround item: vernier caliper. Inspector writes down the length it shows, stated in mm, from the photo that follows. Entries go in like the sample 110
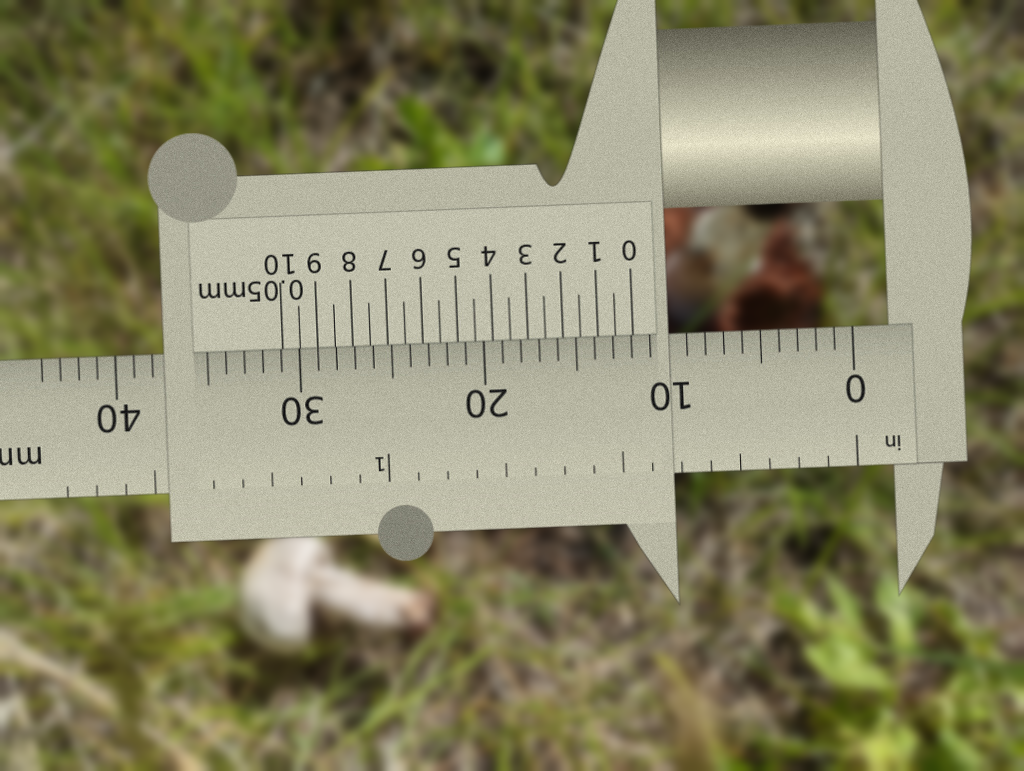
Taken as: 11.9
